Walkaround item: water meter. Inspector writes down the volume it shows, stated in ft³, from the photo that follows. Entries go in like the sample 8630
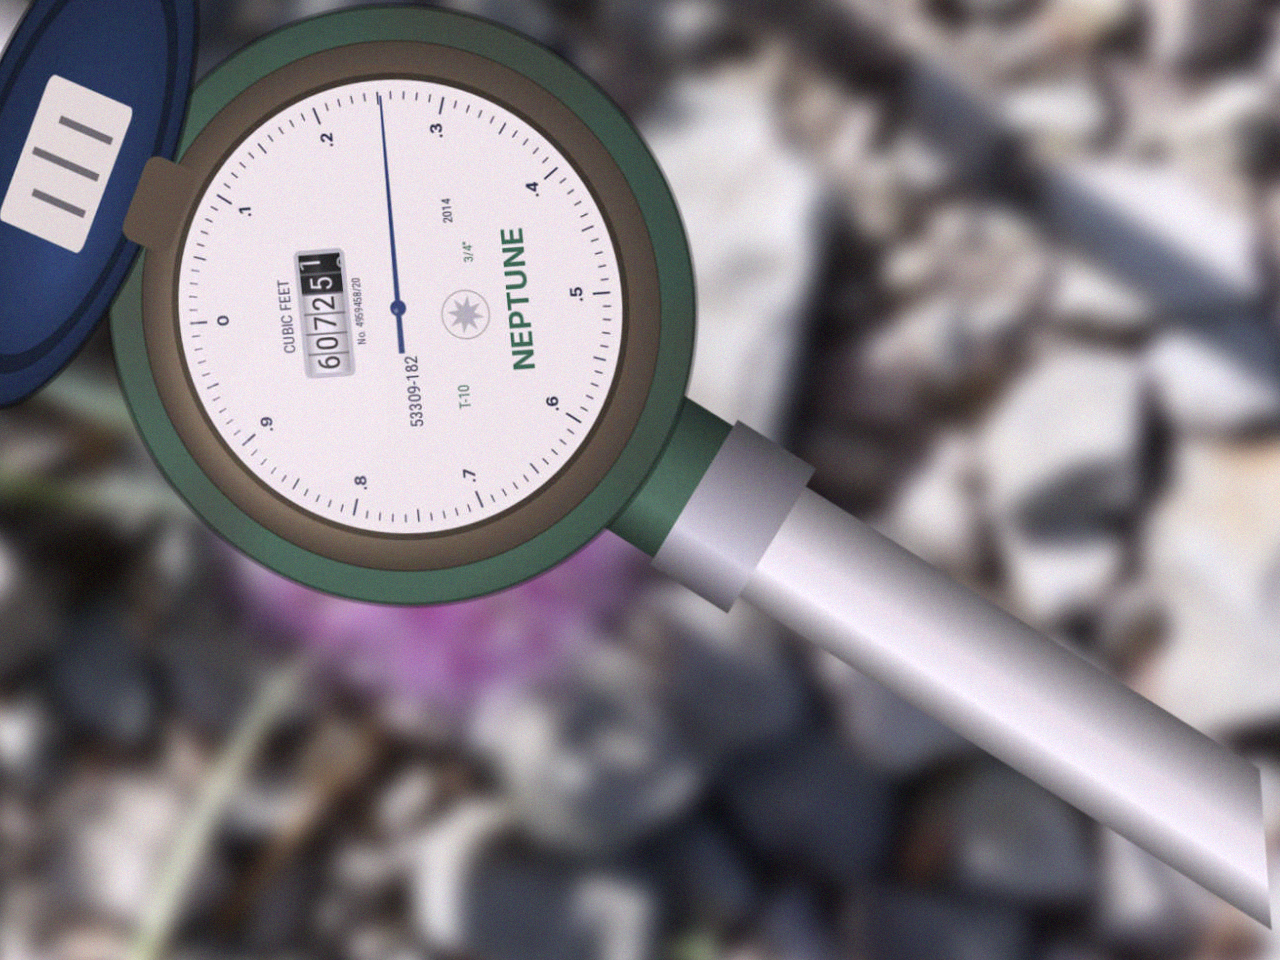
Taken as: 607251.25
